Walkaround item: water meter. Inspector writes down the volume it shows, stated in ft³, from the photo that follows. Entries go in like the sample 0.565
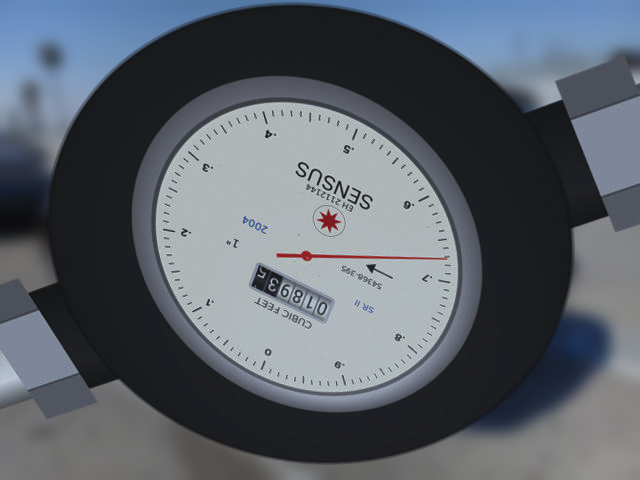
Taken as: 18934.67
